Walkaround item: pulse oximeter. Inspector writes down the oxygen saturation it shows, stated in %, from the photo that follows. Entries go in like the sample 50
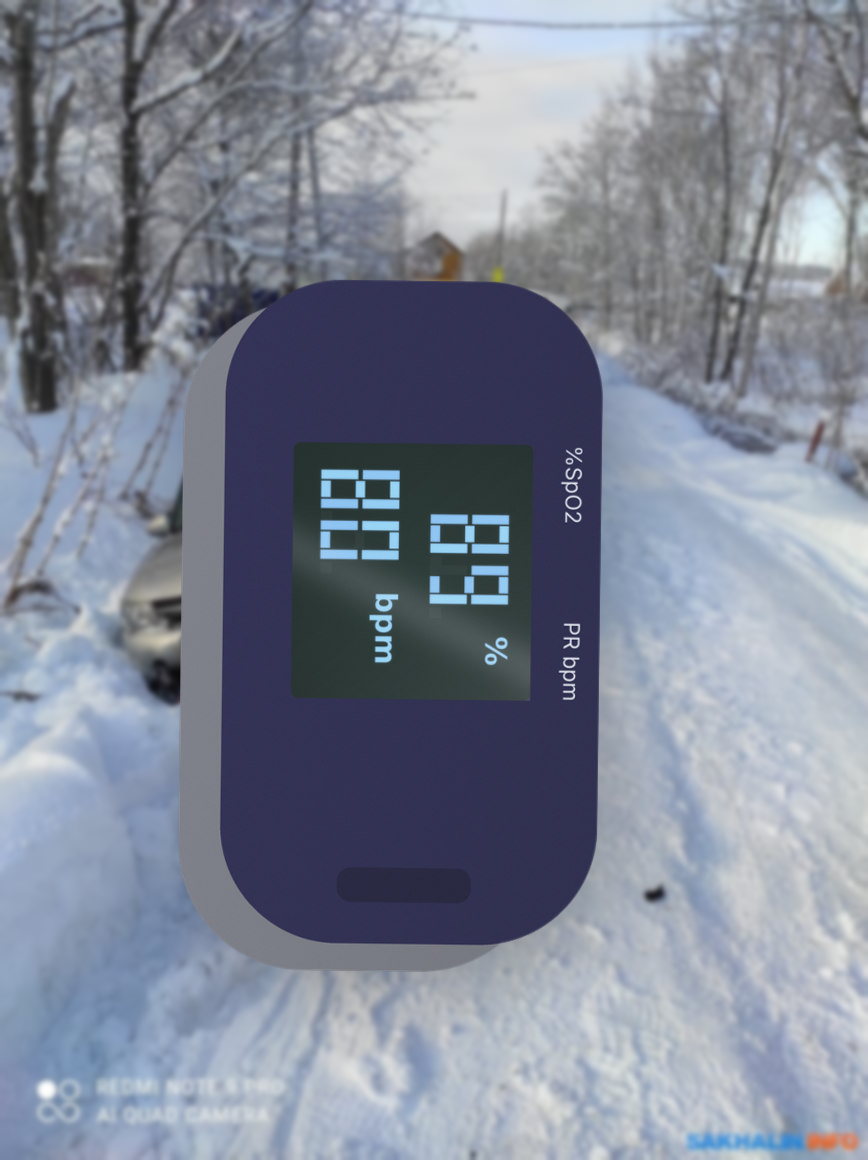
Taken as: 89
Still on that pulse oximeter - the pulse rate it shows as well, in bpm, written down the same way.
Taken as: 80
